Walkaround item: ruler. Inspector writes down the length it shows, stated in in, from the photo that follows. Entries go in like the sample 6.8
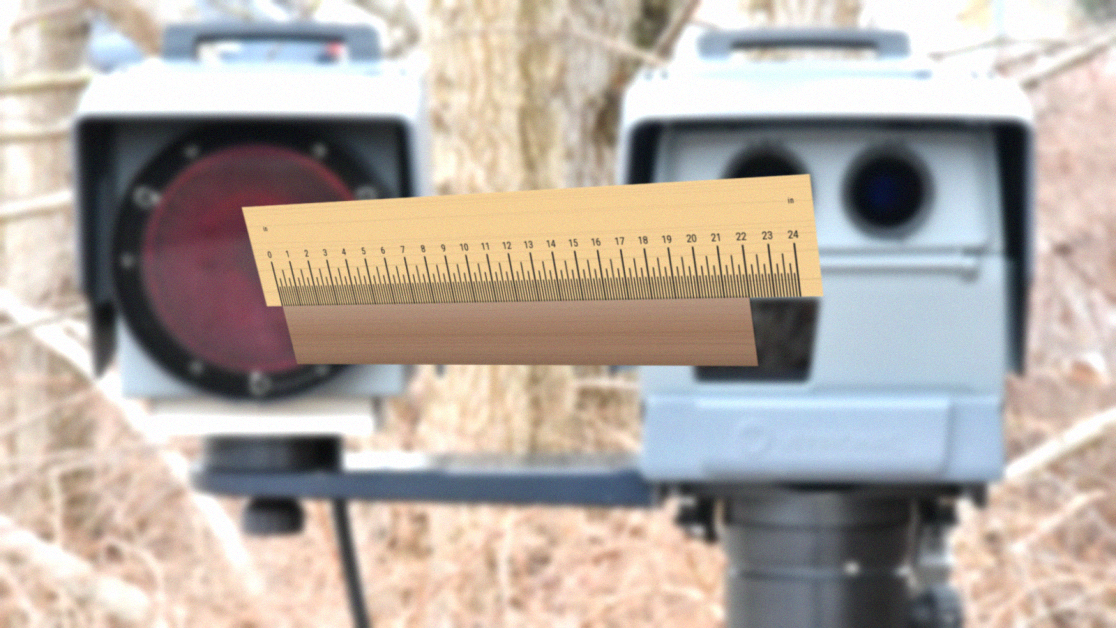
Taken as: 22
